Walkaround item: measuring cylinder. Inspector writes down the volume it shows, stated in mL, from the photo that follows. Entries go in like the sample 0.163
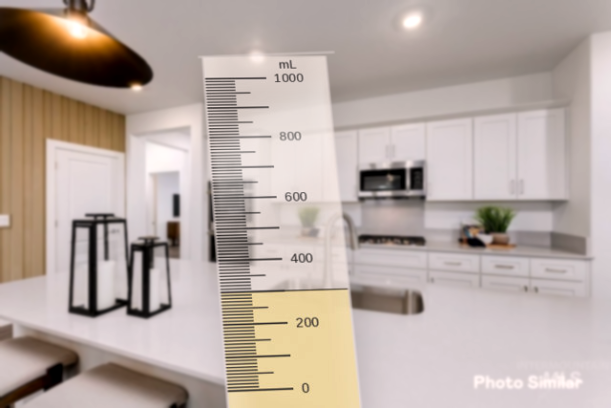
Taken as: 300
